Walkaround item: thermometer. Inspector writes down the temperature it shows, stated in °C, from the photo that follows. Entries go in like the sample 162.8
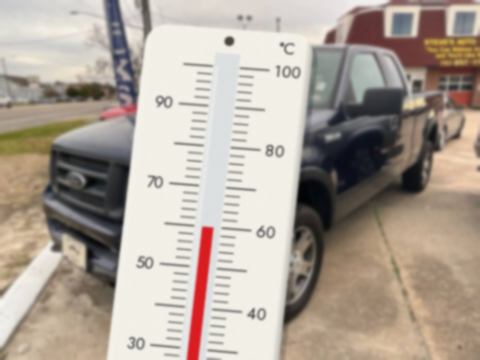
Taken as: 60
